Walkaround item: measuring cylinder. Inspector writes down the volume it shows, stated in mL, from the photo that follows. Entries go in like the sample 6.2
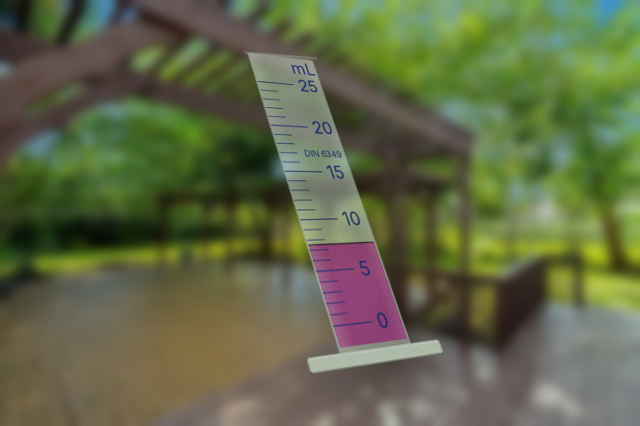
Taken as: 7.5
